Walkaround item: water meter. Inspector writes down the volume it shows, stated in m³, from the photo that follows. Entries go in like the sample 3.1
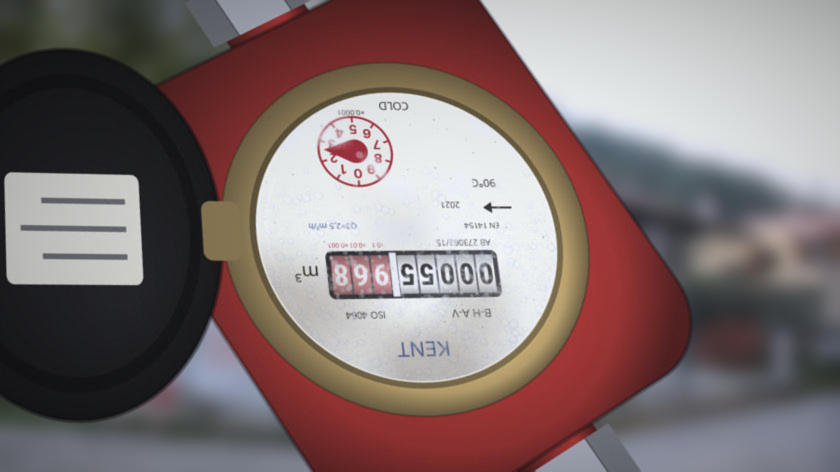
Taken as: 55.9682
